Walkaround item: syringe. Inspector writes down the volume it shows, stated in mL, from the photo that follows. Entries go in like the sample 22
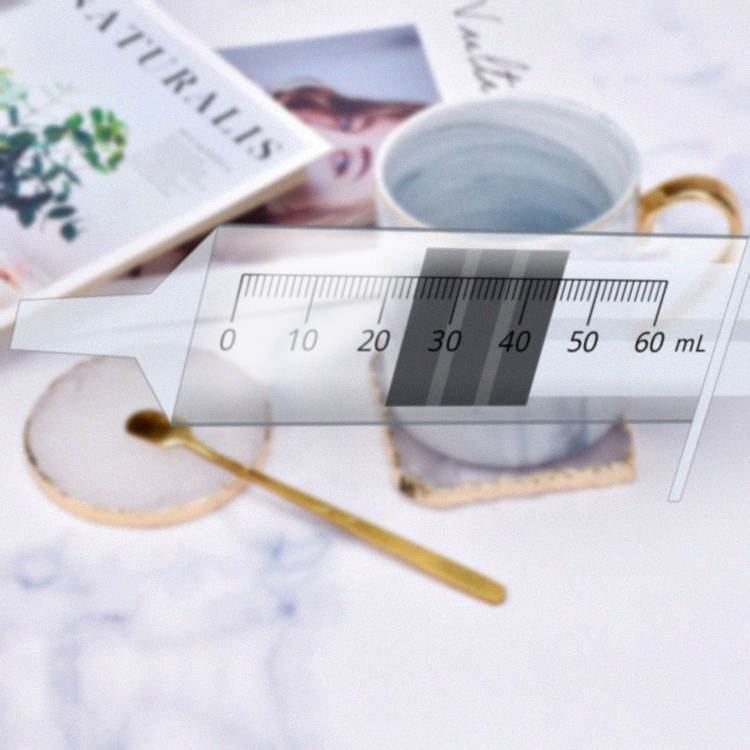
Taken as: 24
